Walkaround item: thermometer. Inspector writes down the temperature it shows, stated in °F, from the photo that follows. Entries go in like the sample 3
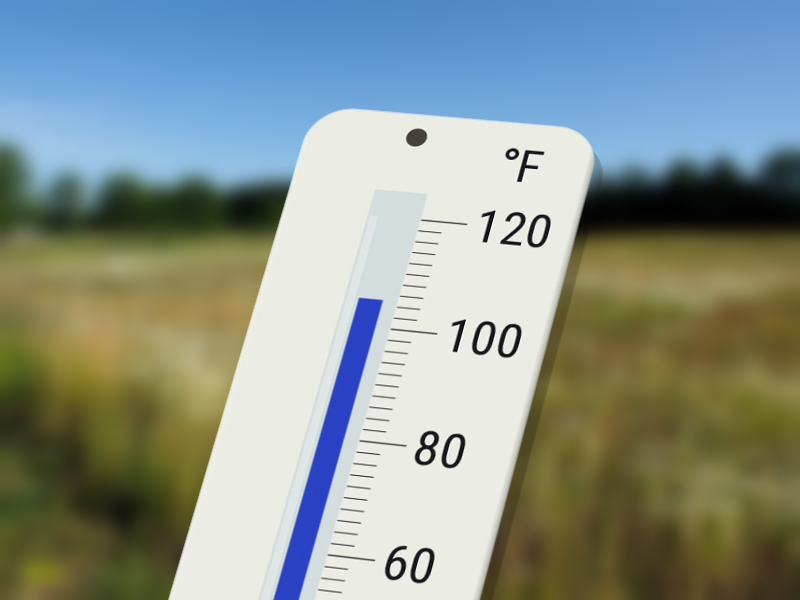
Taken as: 105
